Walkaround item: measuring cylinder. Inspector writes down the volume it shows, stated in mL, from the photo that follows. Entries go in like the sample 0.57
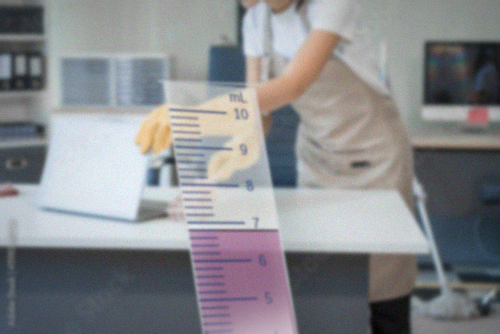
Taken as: 6.8
